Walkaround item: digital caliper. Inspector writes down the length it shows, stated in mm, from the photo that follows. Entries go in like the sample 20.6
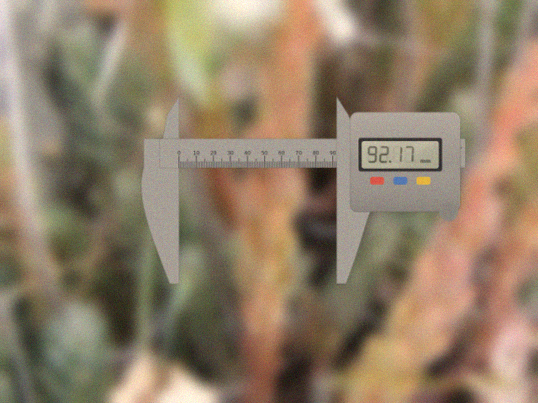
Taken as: 92.17
